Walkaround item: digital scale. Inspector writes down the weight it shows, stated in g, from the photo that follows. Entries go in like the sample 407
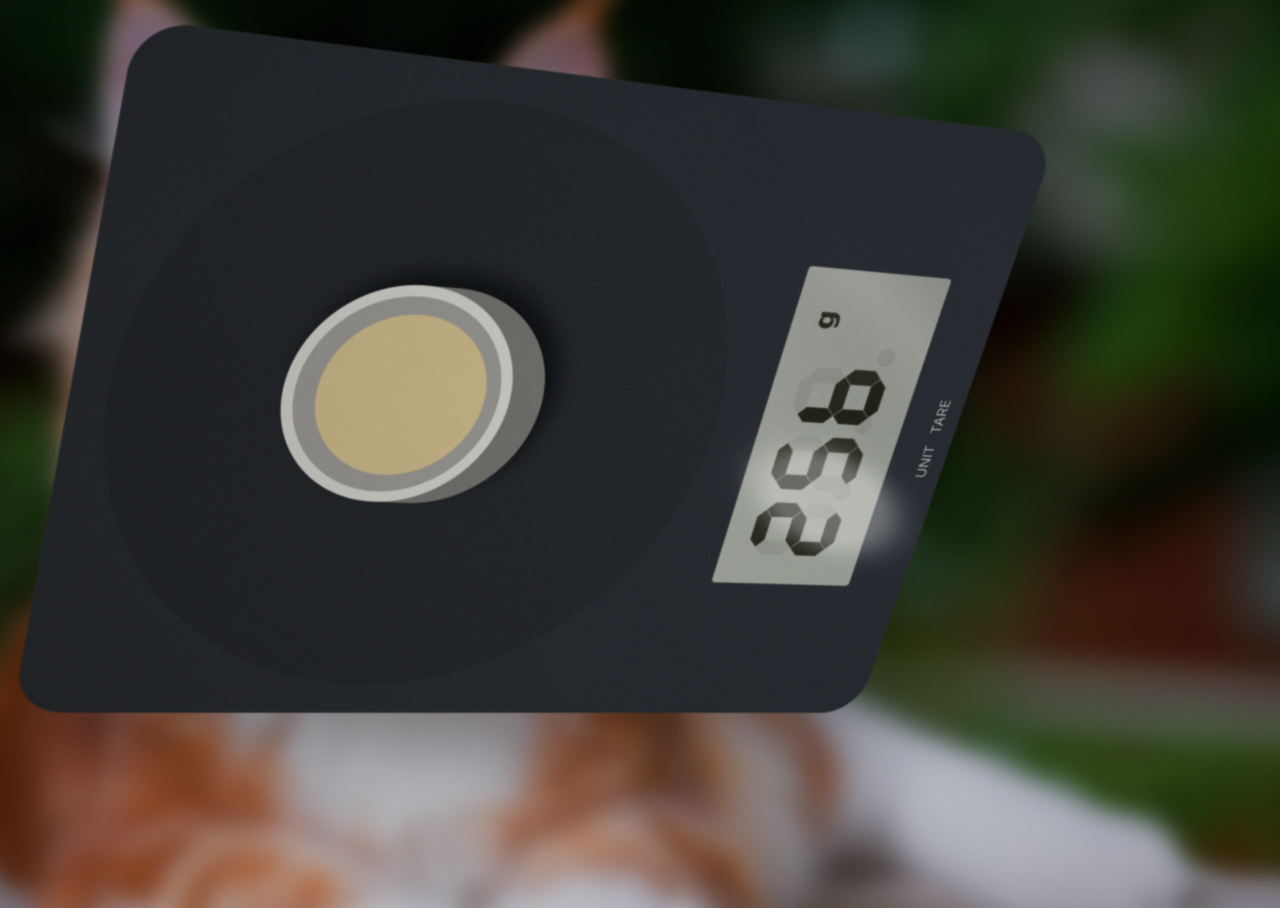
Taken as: 256
